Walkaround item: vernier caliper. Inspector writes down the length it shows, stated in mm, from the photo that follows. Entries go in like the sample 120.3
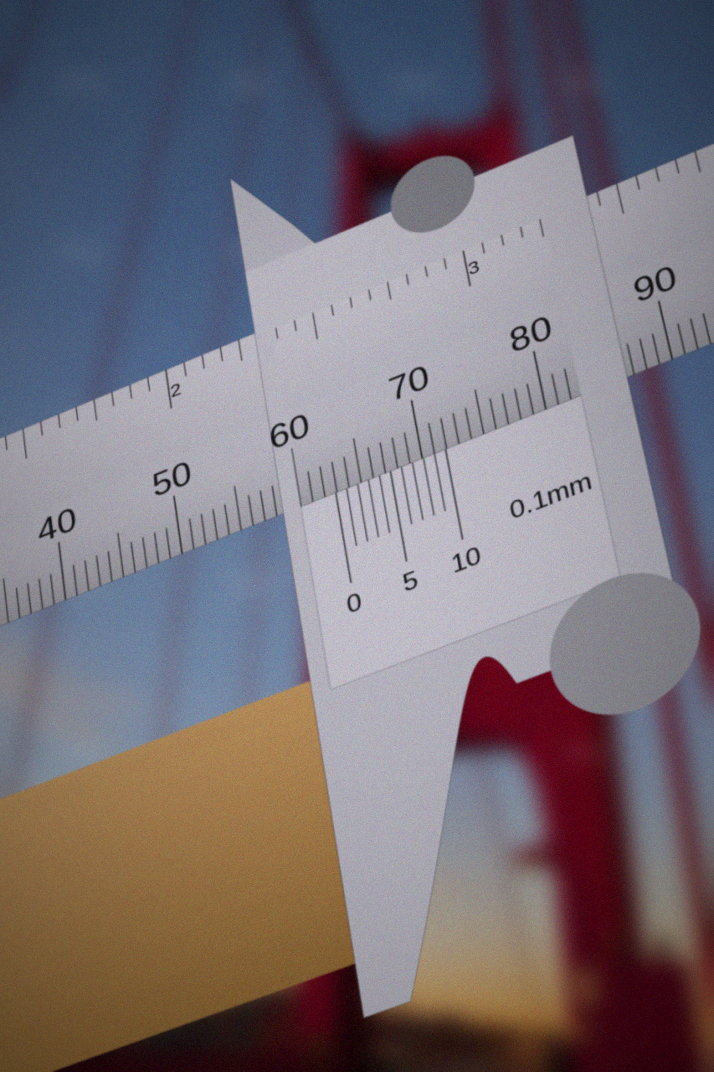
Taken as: 62.9
